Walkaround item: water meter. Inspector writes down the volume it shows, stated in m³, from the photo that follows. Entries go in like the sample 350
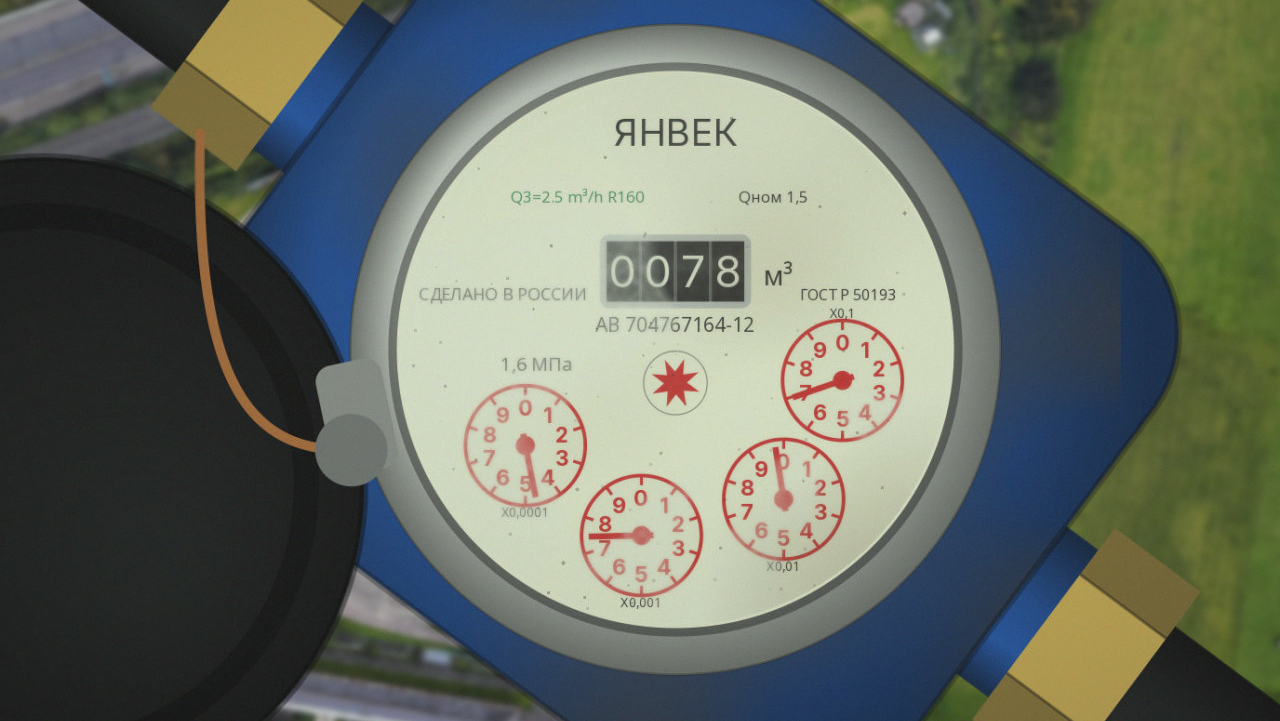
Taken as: 78.6974
